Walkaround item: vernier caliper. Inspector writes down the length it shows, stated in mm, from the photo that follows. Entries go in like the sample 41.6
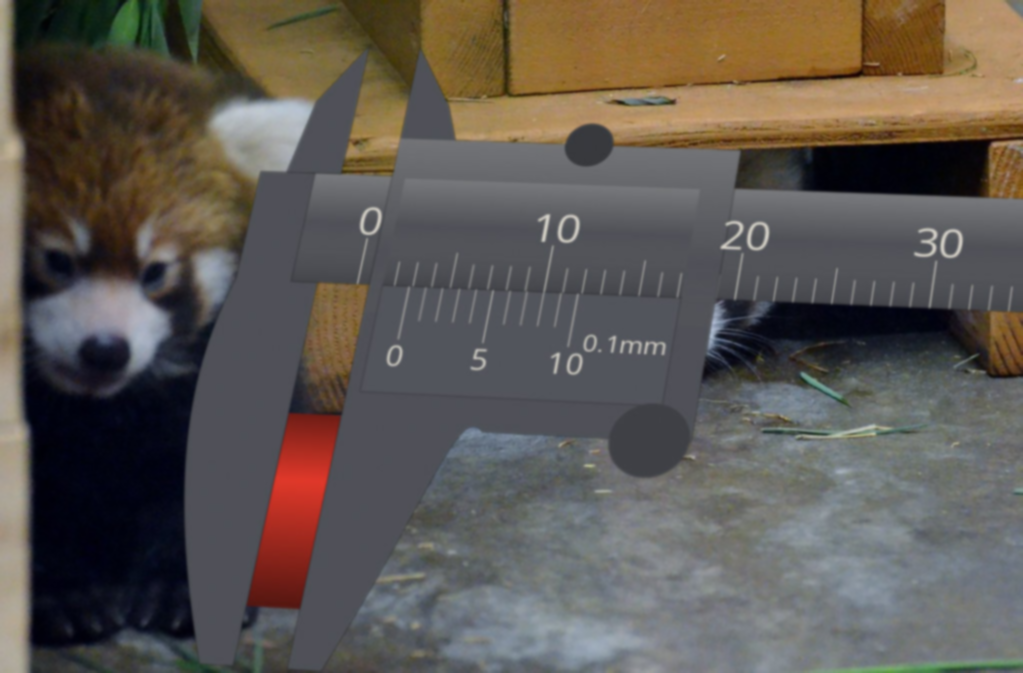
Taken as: 2.8
